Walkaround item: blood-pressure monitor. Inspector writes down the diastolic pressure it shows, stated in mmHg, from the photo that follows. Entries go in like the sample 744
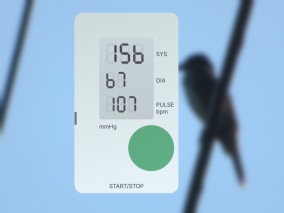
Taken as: 67
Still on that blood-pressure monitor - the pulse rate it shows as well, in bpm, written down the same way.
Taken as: 107
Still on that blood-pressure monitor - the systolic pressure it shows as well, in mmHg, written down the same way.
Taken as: 156
